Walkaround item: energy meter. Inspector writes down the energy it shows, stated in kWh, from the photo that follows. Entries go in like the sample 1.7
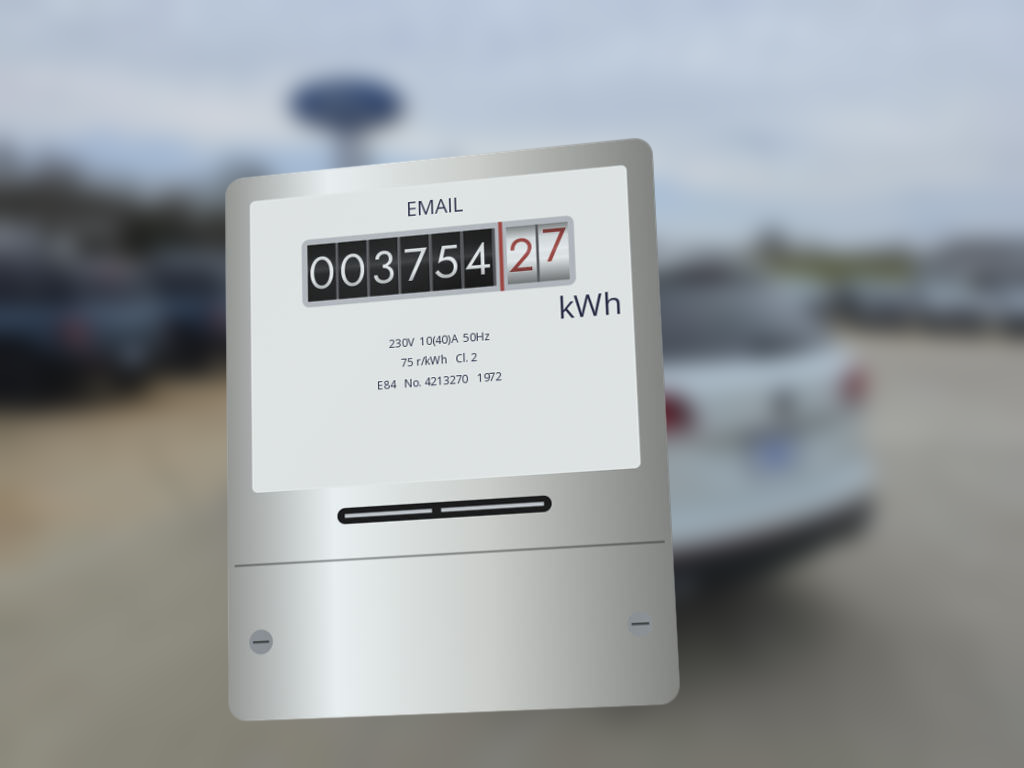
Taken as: 3754.27
